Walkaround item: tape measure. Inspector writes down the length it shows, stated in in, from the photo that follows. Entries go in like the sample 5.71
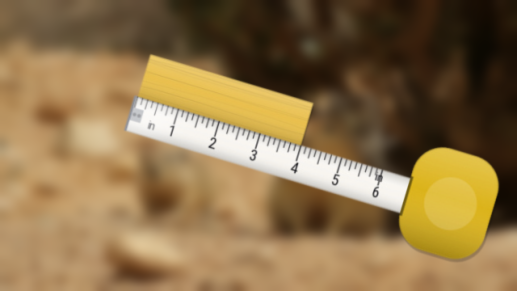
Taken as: 4
